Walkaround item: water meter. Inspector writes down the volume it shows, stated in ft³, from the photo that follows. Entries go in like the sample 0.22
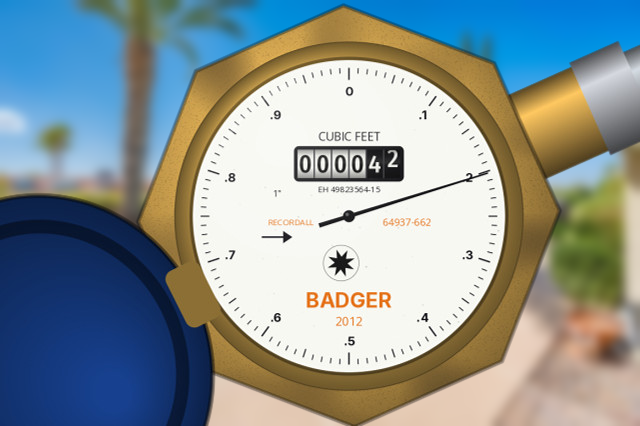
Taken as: 42.20
